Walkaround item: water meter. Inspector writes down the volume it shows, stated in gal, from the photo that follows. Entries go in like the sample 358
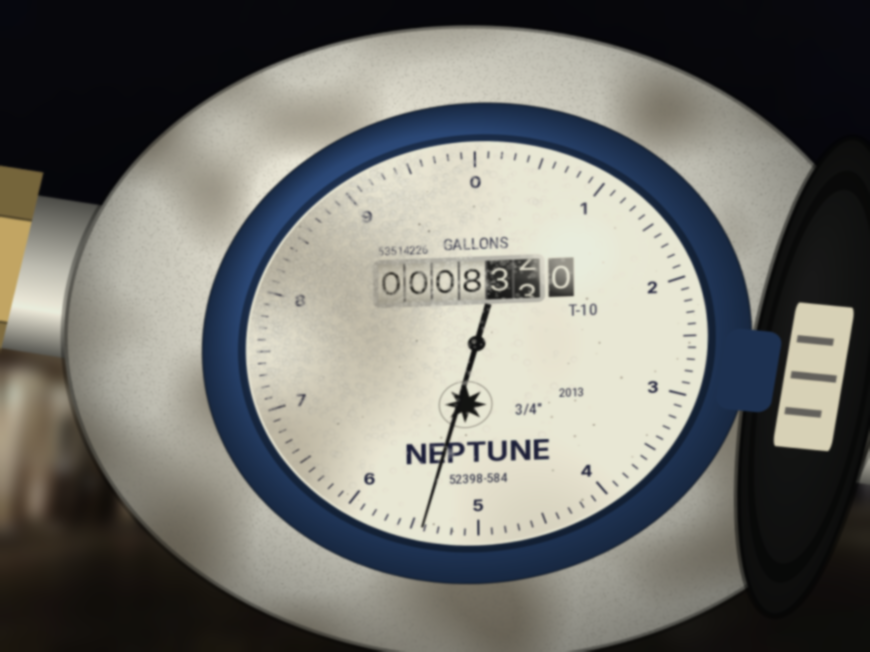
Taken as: 8325.4
